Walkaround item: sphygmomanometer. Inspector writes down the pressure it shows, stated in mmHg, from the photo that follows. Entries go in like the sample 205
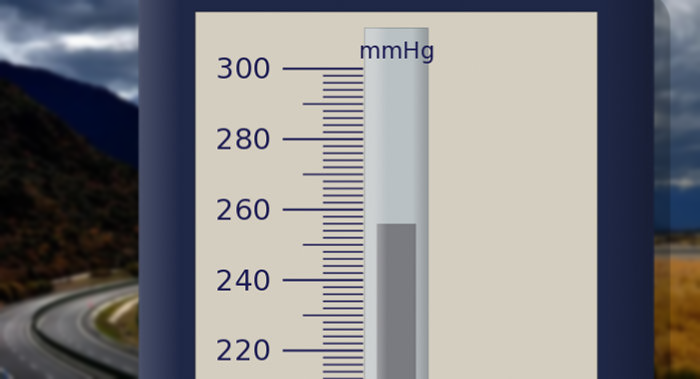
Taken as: 256
